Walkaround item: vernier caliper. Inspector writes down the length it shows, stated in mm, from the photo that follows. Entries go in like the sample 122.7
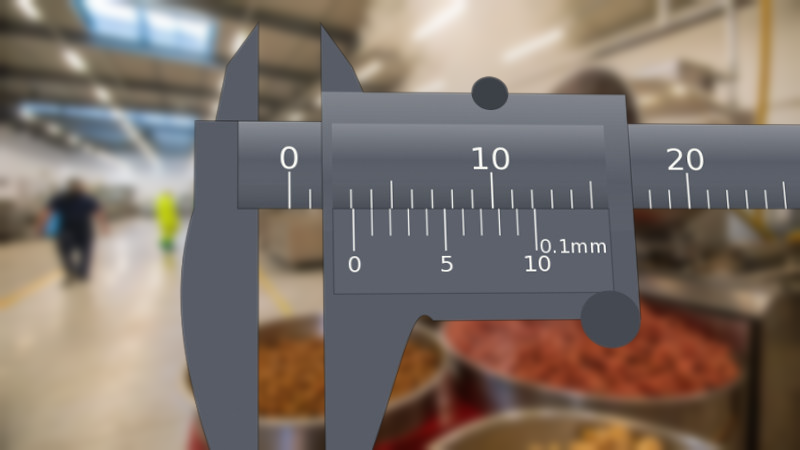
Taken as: 3.1
